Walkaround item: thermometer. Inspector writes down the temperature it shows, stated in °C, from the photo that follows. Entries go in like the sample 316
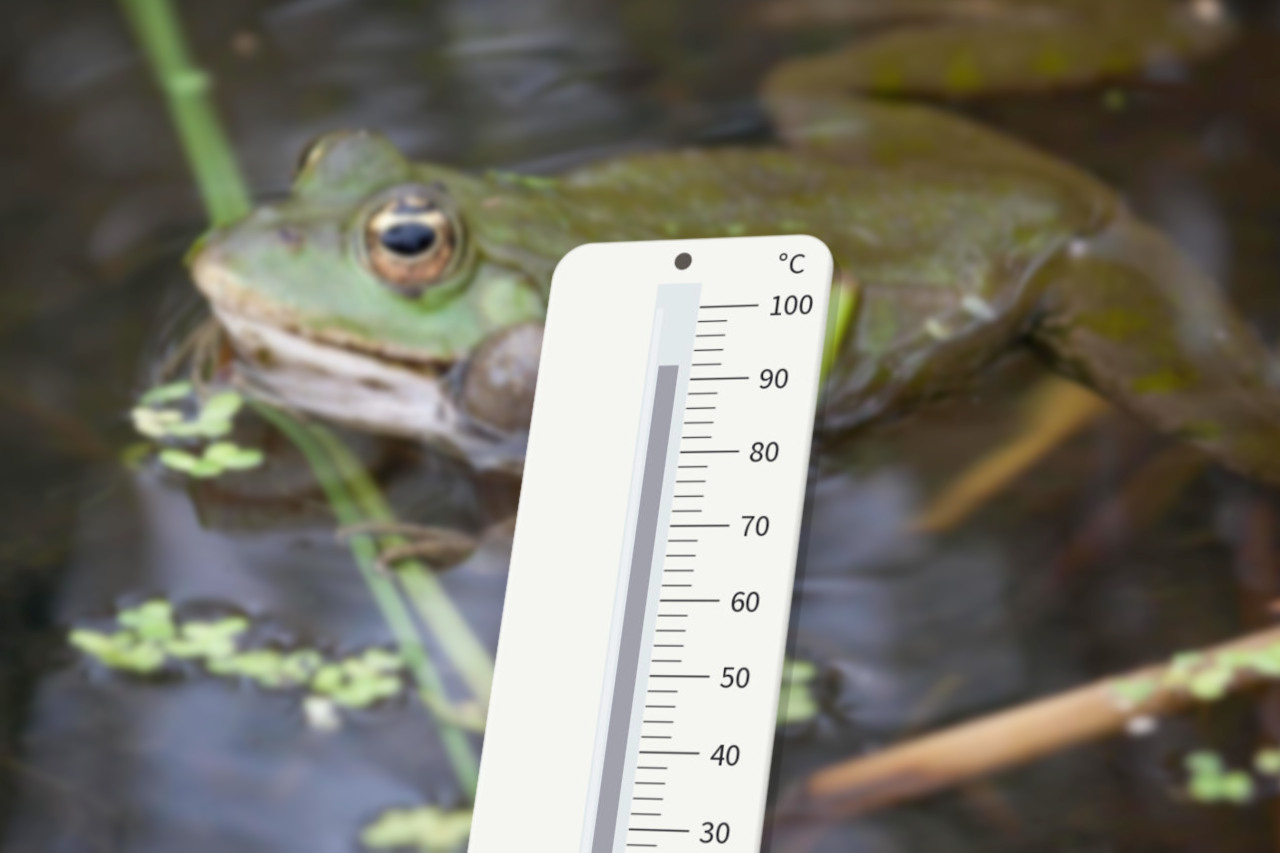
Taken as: 92
